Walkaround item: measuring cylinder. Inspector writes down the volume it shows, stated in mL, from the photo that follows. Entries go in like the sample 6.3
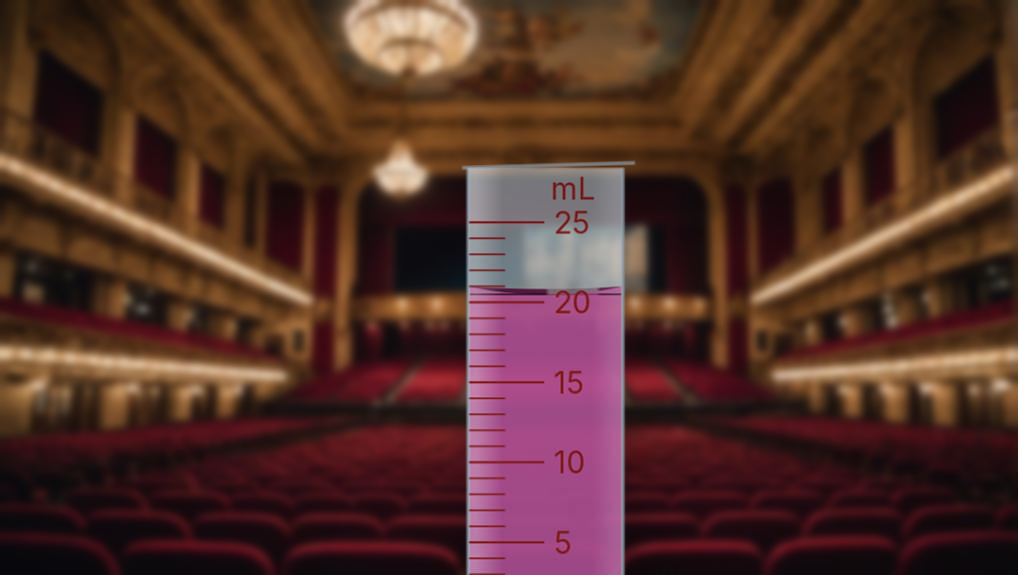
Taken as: 20.5
